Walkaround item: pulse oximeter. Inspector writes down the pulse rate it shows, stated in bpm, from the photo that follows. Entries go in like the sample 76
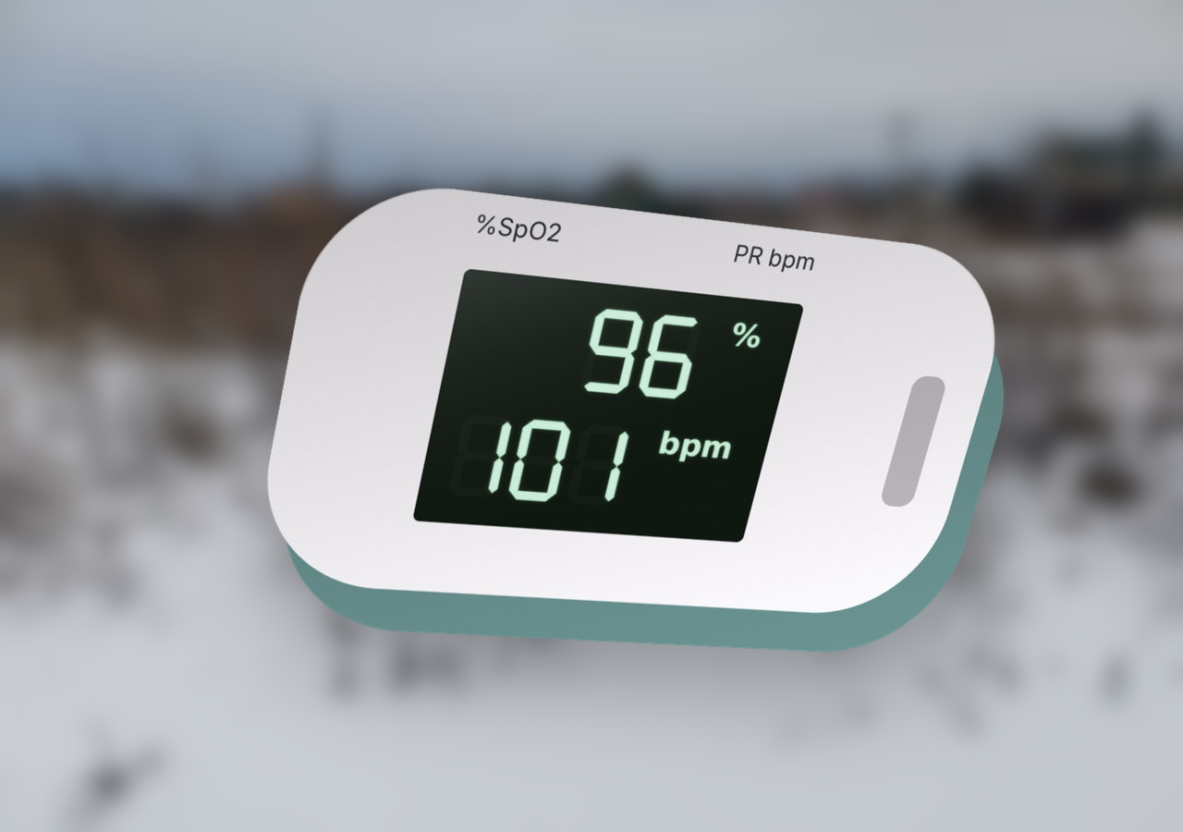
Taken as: 101
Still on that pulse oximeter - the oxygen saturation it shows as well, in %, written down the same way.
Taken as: 96
